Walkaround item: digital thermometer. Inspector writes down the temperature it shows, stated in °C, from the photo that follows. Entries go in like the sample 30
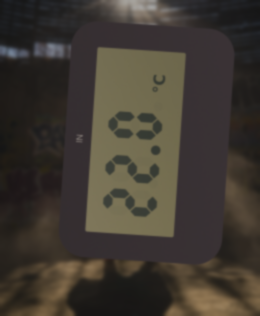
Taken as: 22.0
